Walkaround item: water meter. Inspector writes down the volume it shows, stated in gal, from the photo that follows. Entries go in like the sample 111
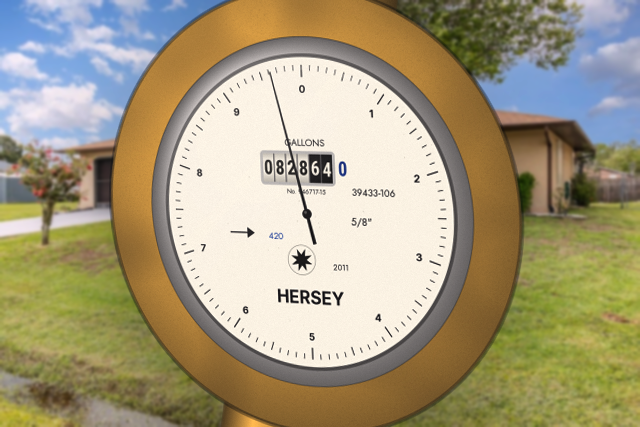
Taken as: 828639.6
